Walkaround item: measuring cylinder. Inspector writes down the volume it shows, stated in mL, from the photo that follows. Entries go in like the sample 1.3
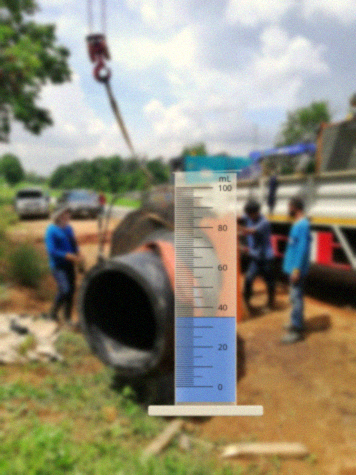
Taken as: 35
